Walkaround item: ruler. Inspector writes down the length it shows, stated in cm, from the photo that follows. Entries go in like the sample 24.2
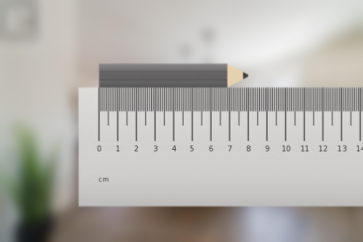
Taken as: 8
